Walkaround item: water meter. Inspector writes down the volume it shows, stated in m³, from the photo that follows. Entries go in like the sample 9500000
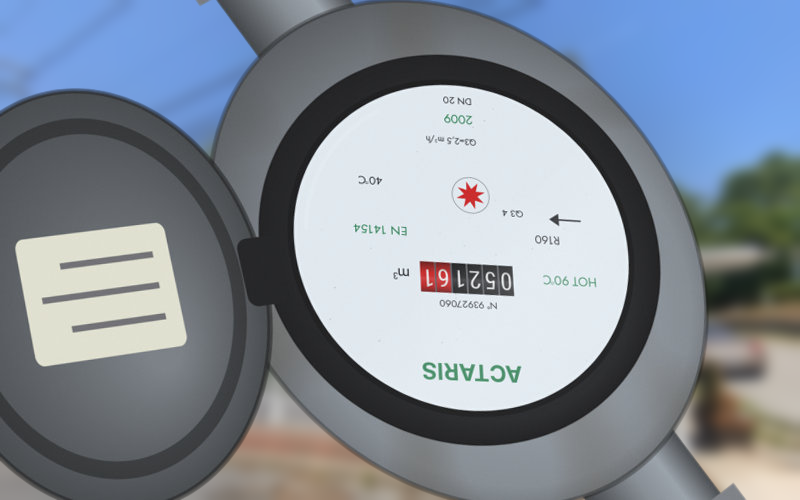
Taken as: 521.61
